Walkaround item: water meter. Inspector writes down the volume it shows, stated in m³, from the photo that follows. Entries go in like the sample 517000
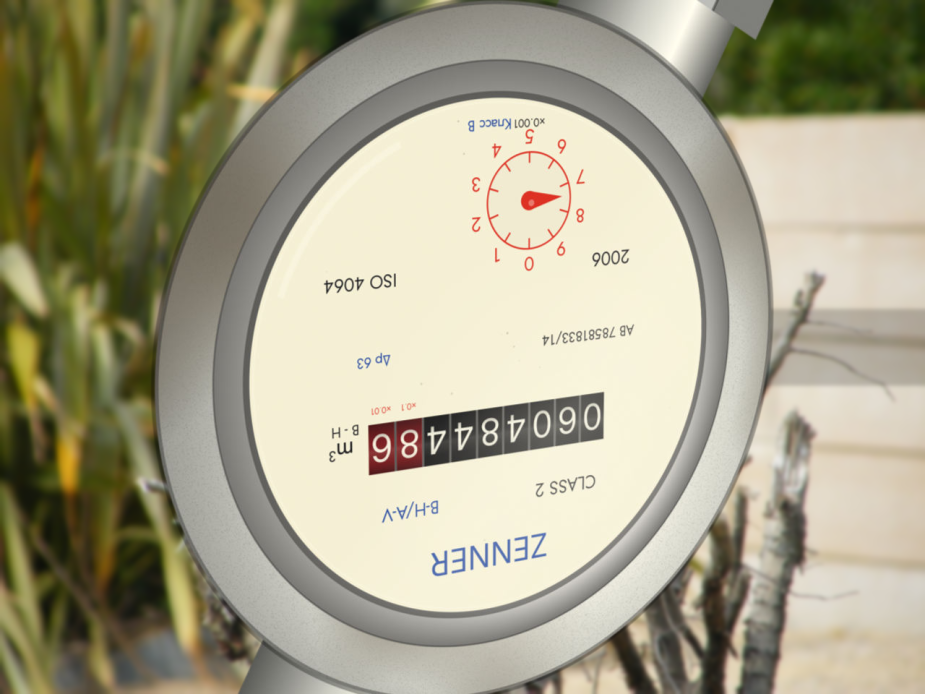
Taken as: 604844.867
